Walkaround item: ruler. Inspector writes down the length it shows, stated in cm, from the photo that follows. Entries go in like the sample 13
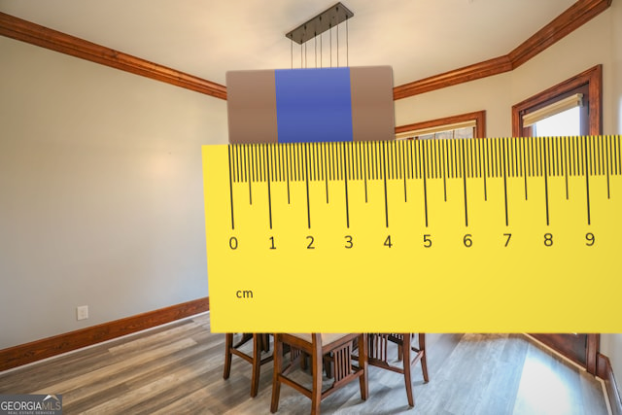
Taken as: 4.3
